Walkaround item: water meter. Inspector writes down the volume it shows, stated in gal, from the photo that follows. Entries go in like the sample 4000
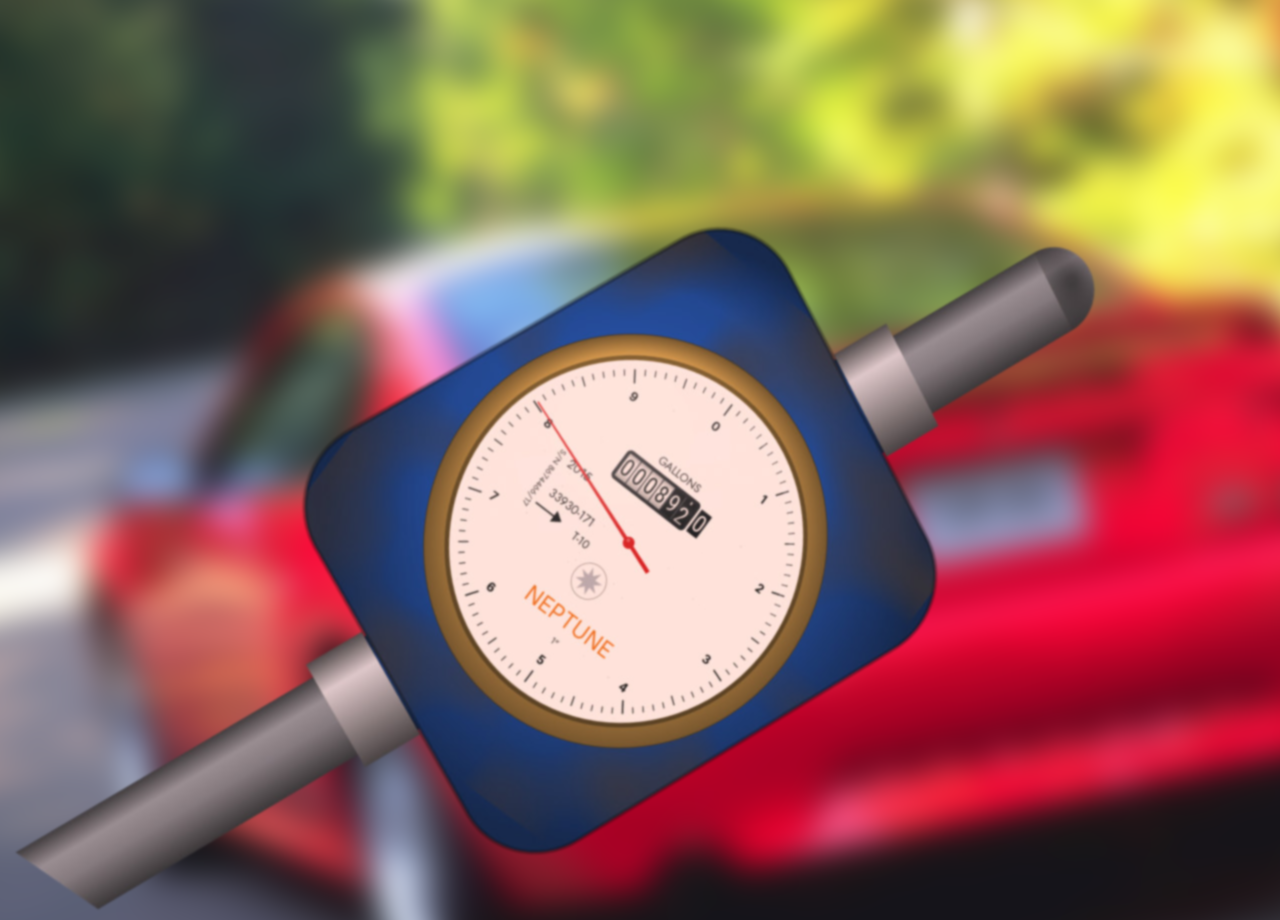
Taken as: 8918.0
